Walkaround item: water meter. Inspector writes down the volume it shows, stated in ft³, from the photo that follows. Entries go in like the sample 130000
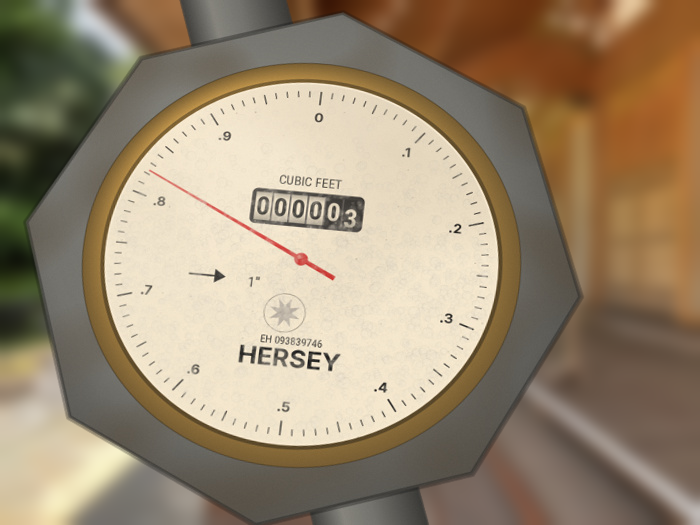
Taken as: 2.82
